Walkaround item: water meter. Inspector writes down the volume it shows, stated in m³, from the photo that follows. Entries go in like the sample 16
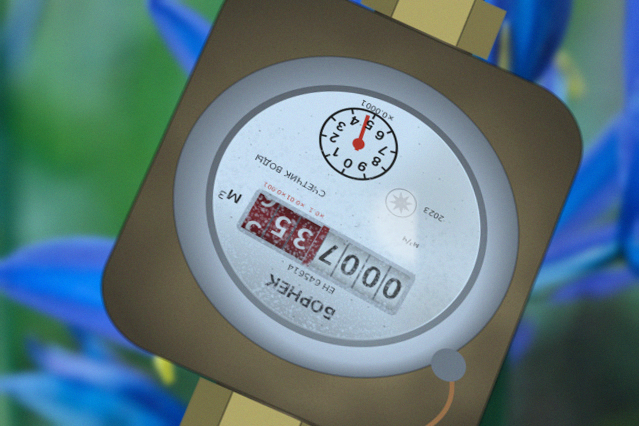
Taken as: 7.3554
